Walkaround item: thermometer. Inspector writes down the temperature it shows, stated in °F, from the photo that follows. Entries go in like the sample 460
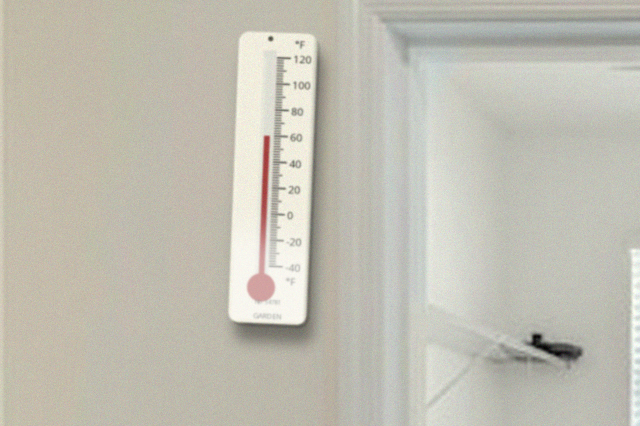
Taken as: 60
